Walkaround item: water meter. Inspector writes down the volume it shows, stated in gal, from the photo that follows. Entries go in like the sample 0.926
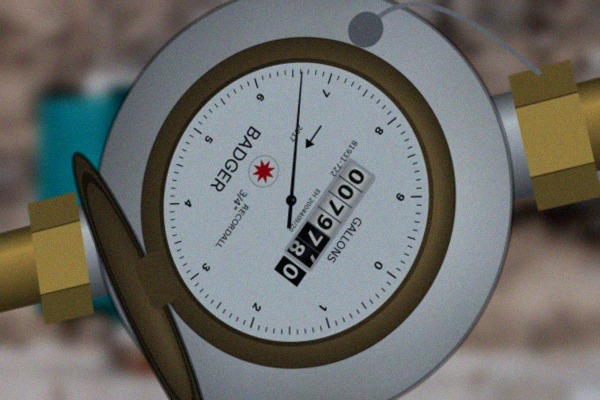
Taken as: 79776.6
